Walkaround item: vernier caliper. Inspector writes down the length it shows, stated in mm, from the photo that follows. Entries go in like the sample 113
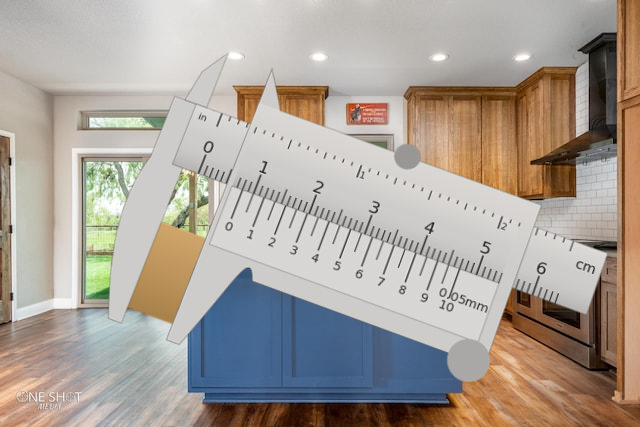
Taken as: 8.0
